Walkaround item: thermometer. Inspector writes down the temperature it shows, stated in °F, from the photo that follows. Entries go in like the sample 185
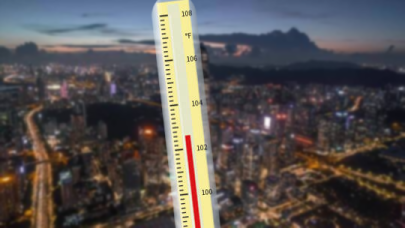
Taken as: 102.6
